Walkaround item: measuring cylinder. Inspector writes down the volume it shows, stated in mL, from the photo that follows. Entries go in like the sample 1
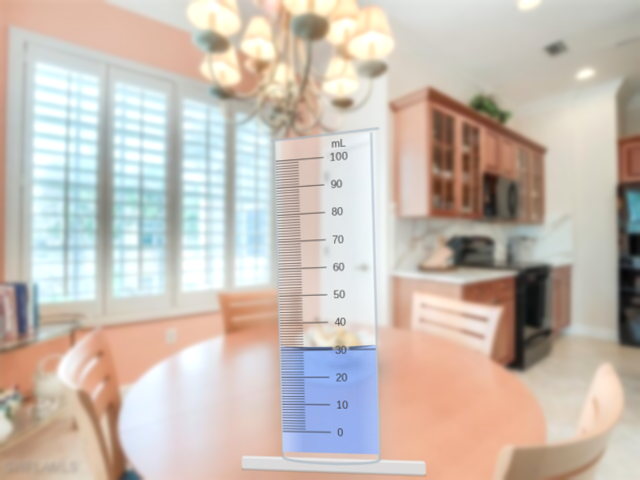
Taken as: 30
